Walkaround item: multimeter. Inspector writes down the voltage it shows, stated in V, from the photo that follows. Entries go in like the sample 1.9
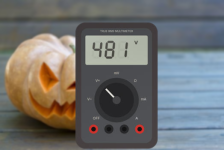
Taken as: 481
